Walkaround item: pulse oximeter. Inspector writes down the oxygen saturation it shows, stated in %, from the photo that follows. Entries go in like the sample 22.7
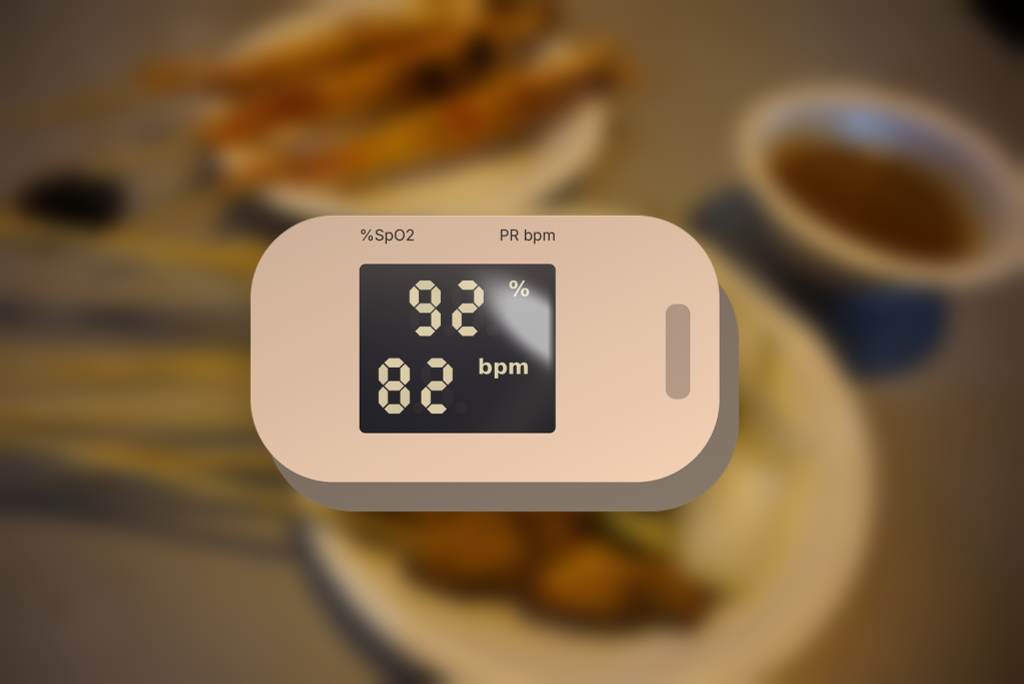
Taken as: 92
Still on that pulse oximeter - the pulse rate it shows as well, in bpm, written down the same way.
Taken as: 82
